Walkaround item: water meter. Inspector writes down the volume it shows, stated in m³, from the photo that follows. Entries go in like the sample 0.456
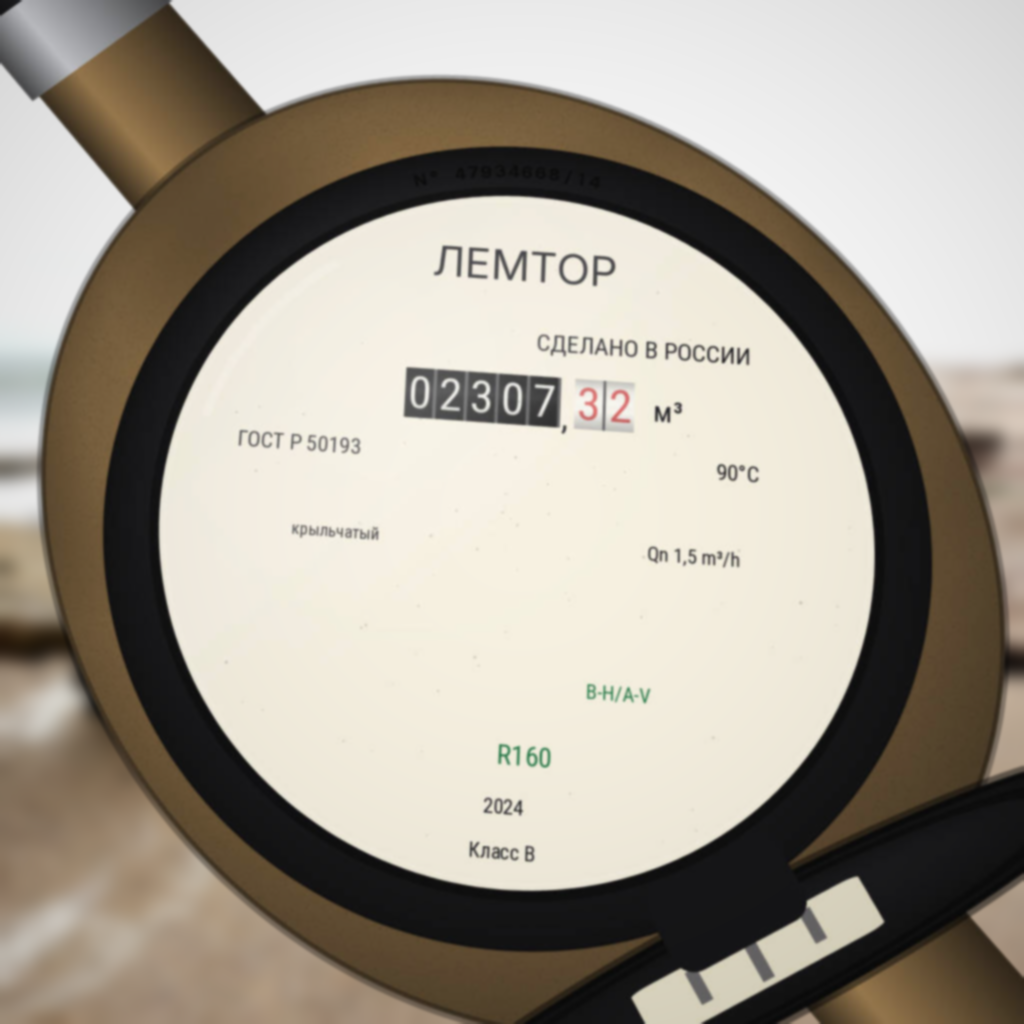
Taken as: 2307.32
